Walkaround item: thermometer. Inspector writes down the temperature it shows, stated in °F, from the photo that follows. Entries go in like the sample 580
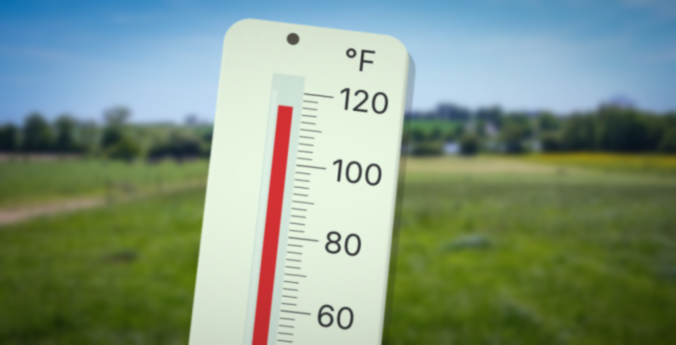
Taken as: 116
